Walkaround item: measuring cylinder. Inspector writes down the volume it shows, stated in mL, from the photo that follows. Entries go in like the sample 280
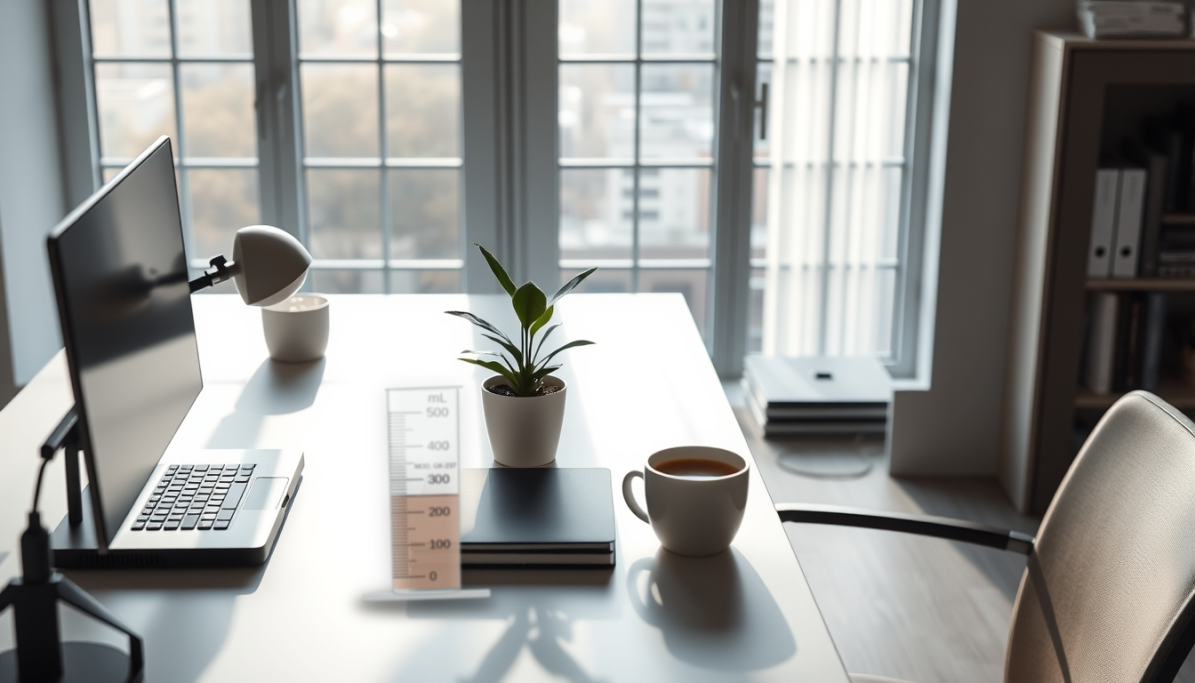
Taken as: 250
